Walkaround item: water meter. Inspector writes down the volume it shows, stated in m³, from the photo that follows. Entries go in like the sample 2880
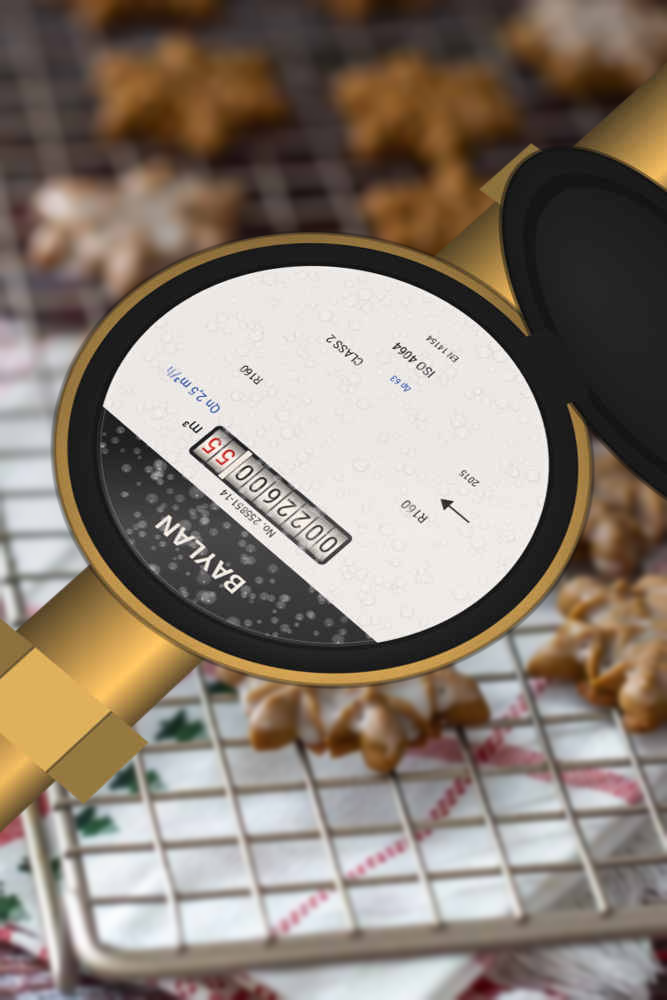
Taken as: 22600.55
